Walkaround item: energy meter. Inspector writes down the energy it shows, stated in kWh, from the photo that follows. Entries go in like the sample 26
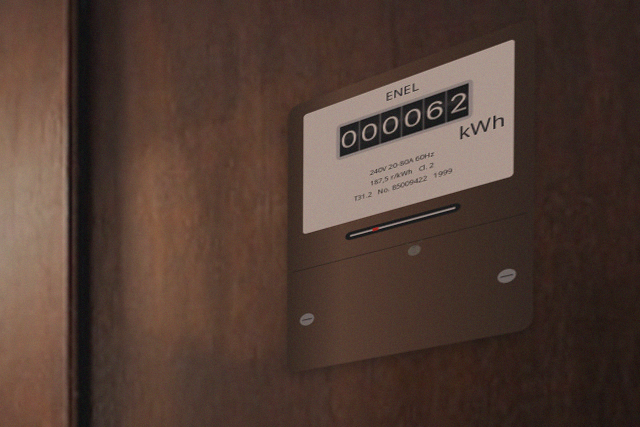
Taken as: 62
